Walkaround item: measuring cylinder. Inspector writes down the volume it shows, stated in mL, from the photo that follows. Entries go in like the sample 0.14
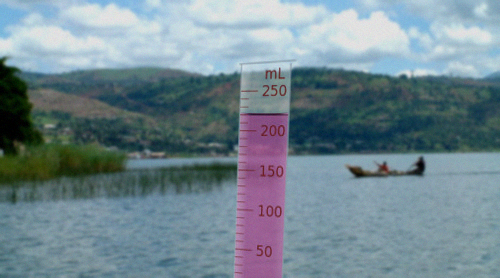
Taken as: 220
